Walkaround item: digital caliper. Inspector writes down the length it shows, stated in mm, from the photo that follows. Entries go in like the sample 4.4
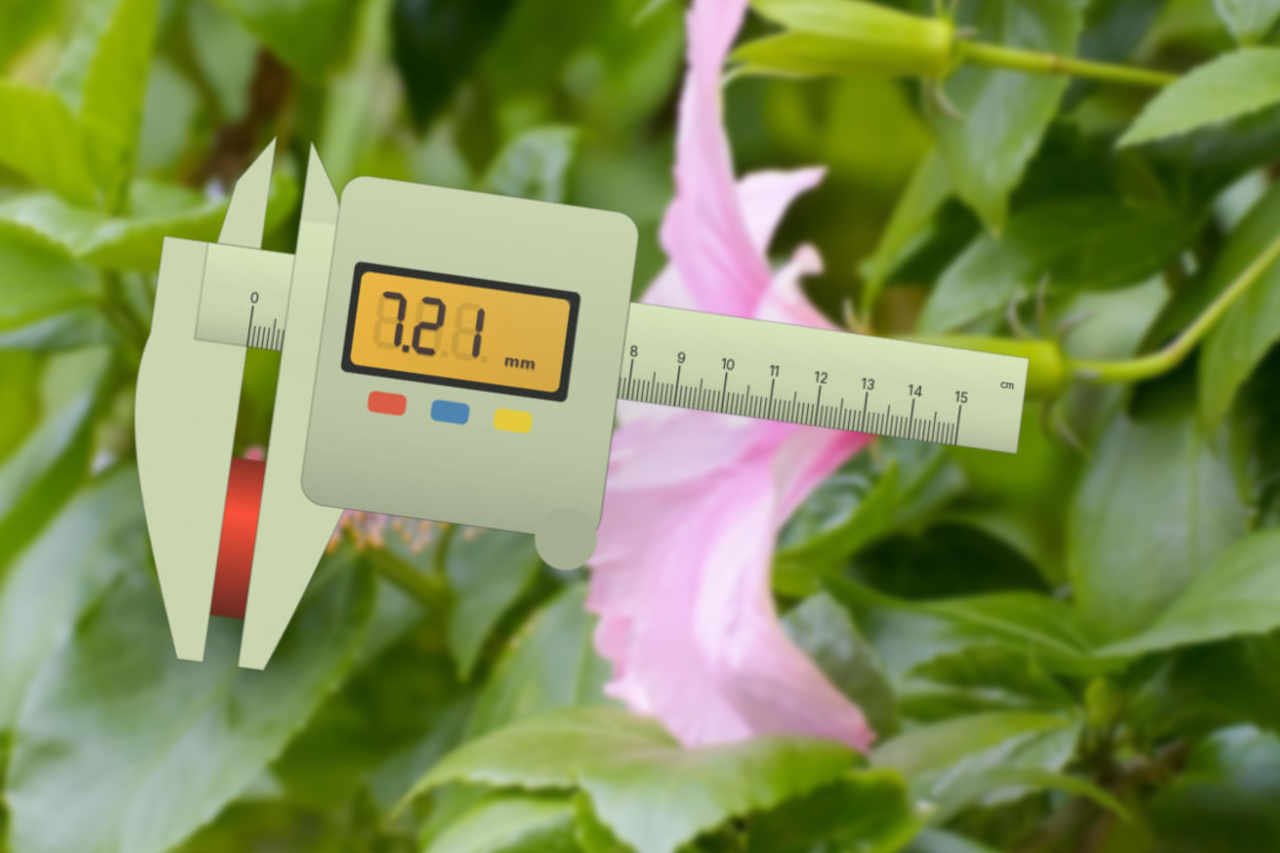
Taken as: 7.21
